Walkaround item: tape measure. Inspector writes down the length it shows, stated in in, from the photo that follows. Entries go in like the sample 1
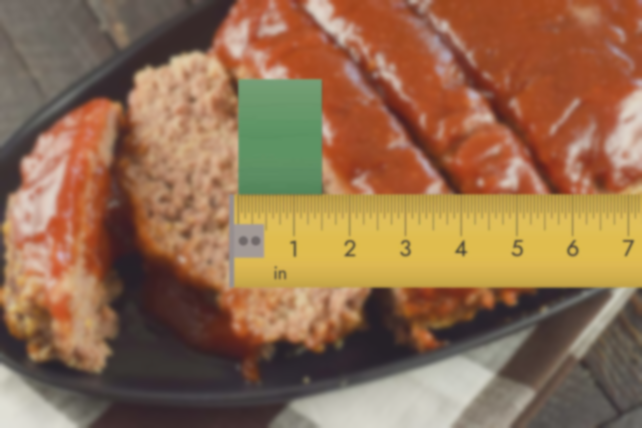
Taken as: 1.5
